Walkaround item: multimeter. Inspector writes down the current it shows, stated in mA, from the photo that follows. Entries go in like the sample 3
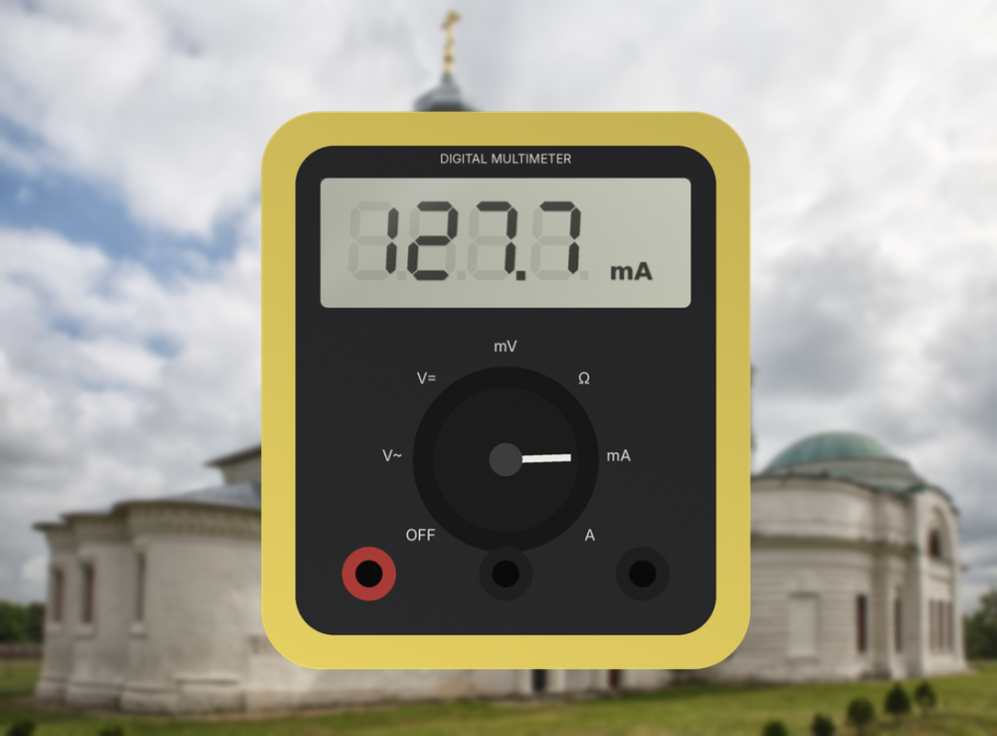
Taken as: 127.7
